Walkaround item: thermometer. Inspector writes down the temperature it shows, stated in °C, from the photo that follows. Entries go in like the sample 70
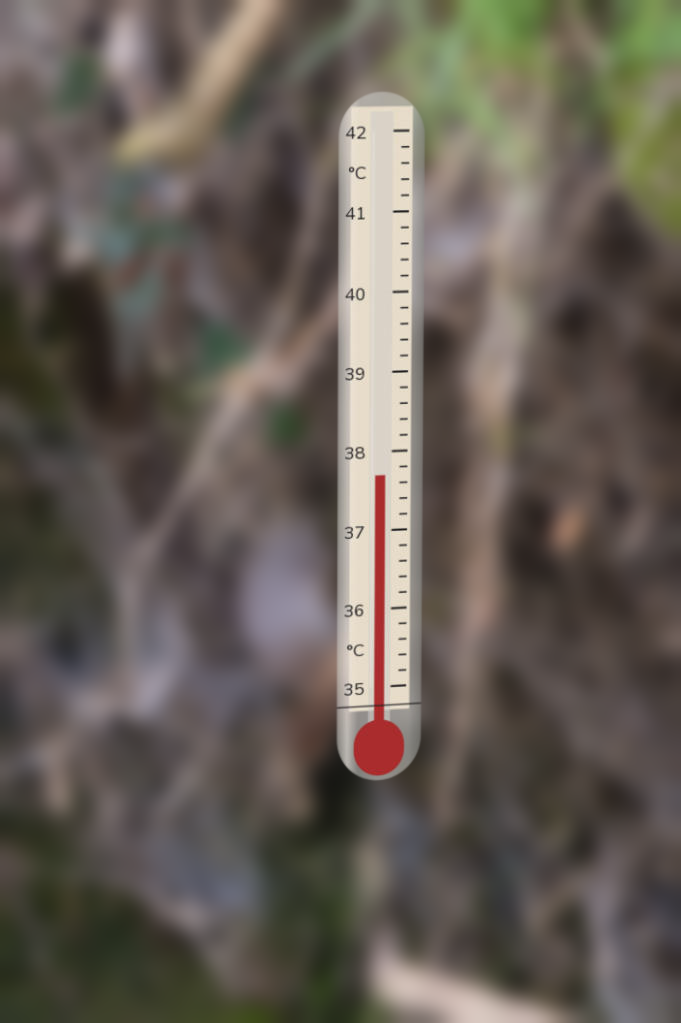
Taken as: 37.7
